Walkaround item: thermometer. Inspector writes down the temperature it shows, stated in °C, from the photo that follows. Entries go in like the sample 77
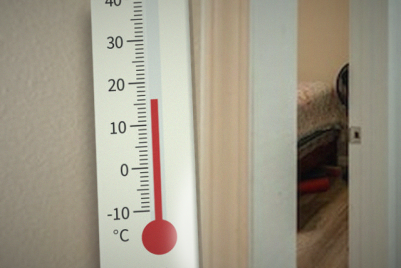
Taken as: 16
